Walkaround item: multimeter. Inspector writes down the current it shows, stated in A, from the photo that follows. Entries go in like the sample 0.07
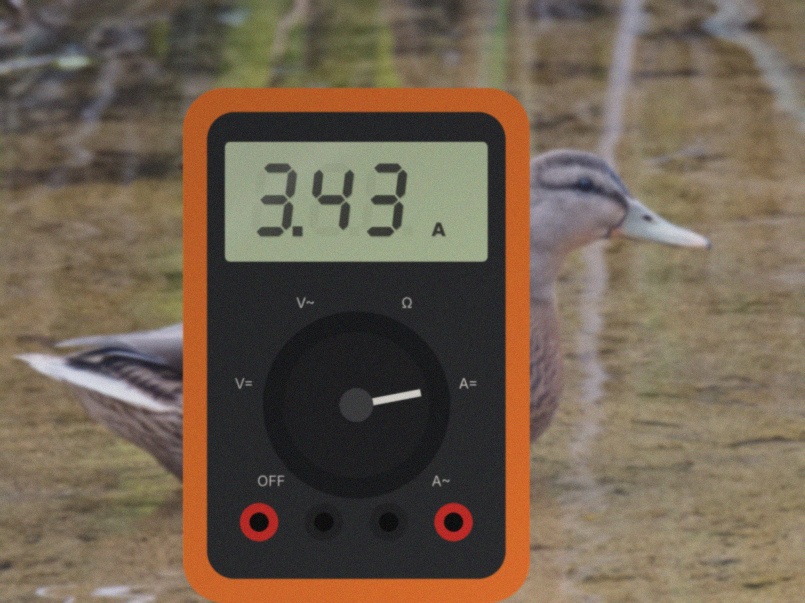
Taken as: 3.43
